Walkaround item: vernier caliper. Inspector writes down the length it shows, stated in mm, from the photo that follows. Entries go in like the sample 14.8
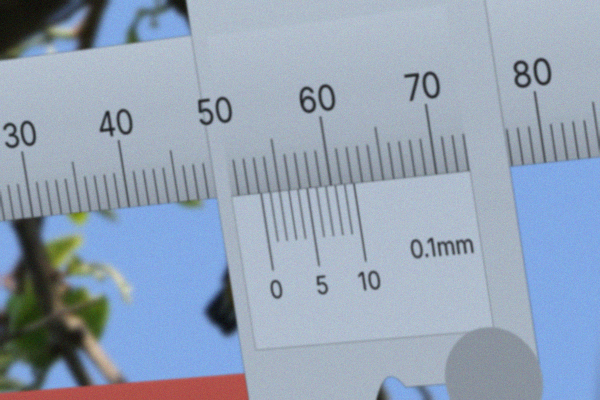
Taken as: 53.2
